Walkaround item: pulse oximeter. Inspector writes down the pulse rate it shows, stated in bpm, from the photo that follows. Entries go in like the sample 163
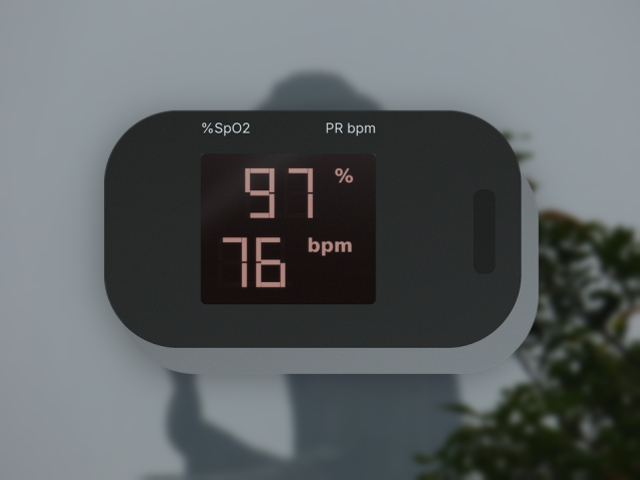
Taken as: 76
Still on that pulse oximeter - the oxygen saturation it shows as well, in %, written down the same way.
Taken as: 97
